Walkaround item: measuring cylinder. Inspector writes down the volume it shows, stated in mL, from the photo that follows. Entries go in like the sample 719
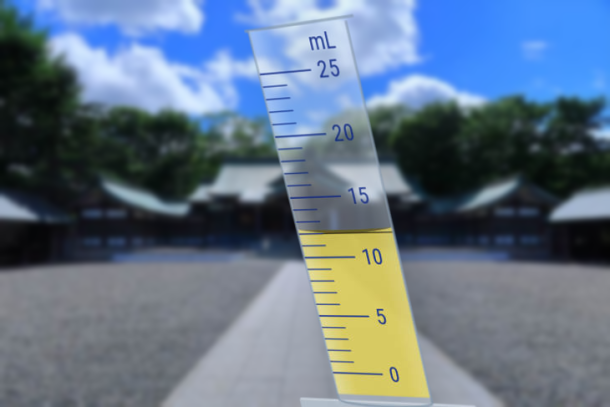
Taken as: 12
